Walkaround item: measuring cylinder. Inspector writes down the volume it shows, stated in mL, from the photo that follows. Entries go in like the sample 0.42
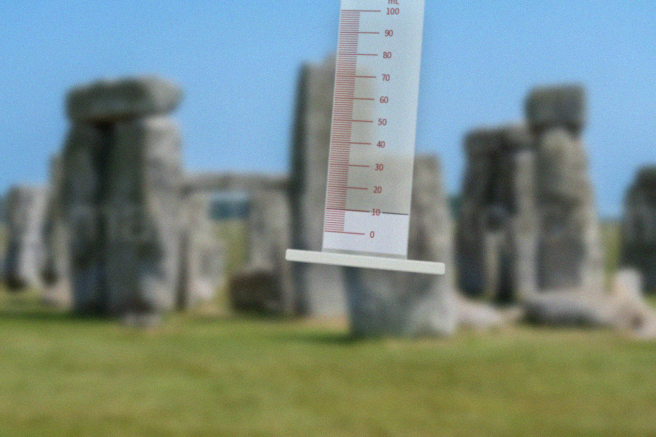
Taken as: 10
